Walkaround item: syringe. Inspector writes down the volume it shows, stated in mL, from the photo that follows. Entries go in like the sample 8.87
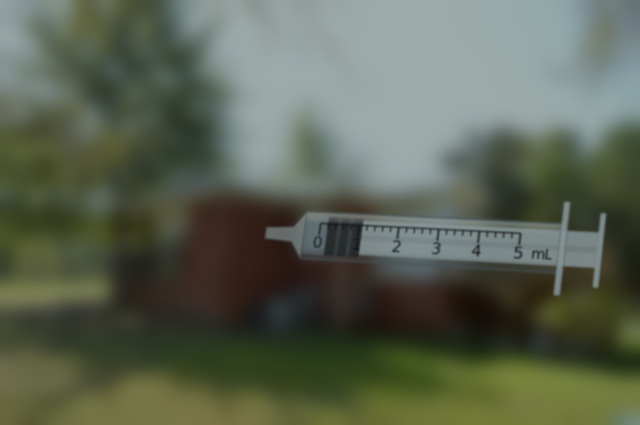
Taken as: 0.2
